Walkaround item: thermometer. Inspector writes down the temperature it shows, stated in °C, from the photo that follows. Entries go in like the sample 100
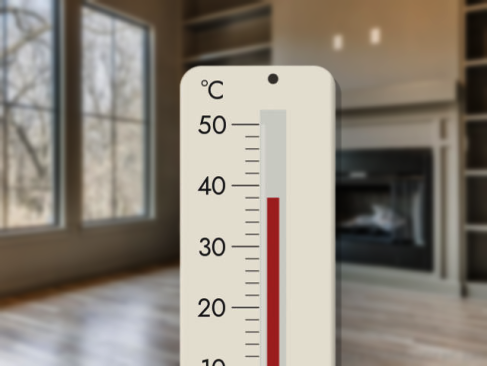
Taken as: 38
